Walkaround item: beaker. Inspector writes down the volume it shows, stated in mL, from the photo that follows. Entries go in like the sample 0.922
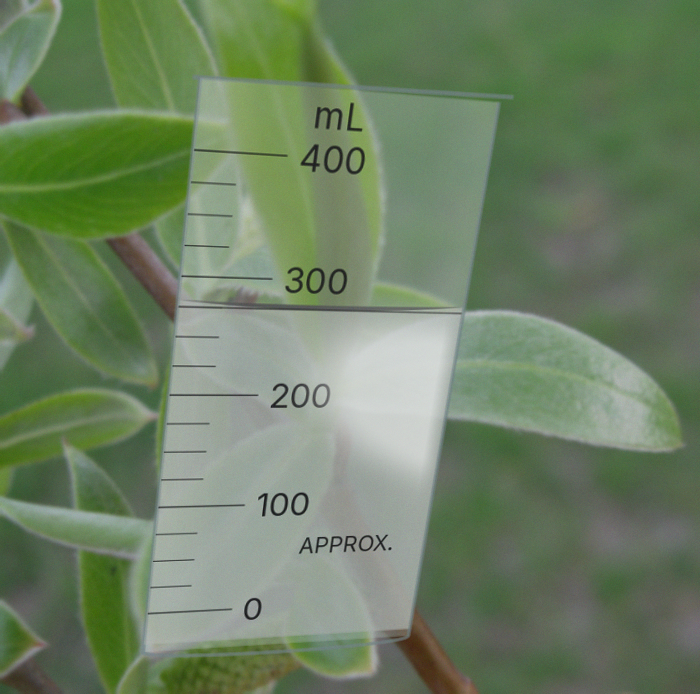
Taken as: 275
